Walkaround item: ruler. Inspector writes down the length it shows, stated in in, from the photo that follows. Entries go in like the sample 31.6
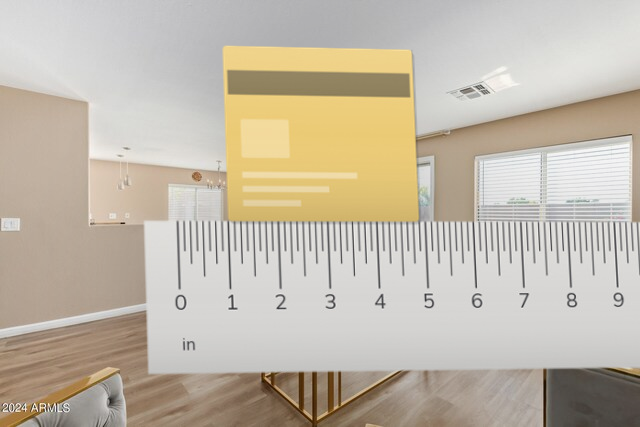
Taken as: 3.875
